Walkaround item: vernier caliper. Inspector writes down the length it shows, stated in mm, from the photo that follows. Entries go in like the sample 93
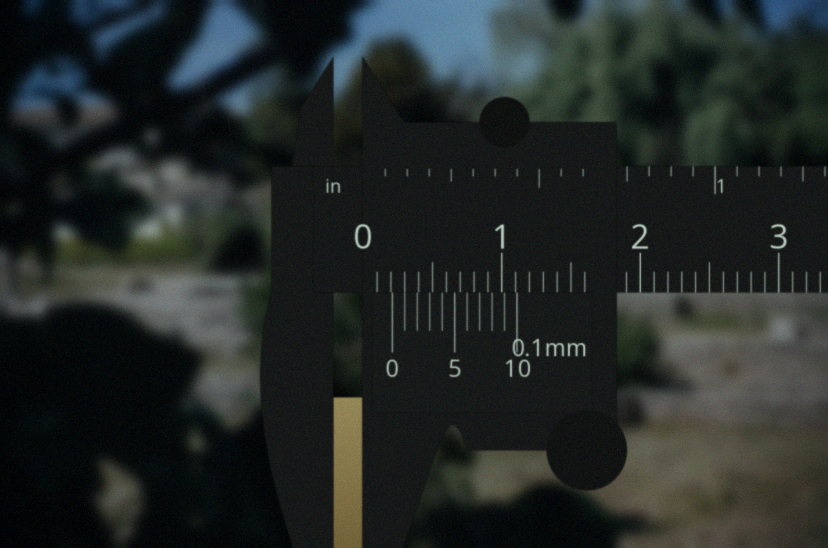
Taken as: 2.1
